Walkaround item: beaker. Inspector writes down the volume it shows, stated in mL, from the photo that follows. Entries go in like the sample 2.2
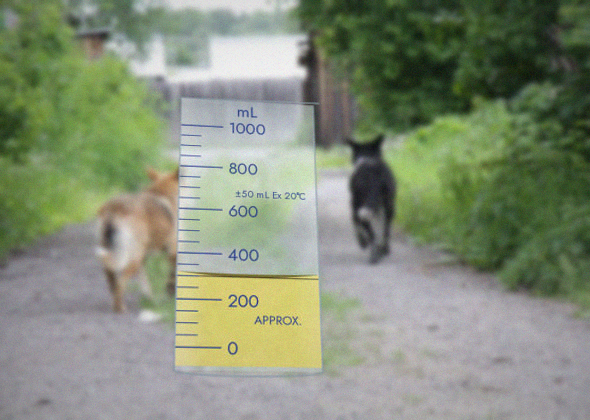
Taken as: 300
